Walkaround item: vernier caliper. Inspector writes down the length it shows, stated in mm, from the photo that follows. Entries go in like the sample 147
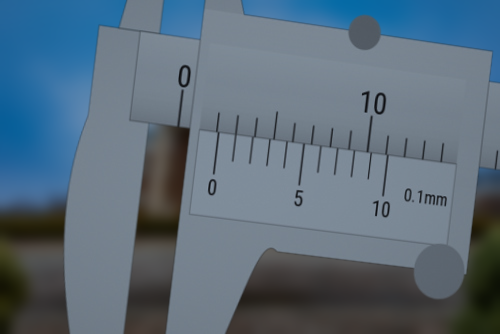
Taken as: 2.1
